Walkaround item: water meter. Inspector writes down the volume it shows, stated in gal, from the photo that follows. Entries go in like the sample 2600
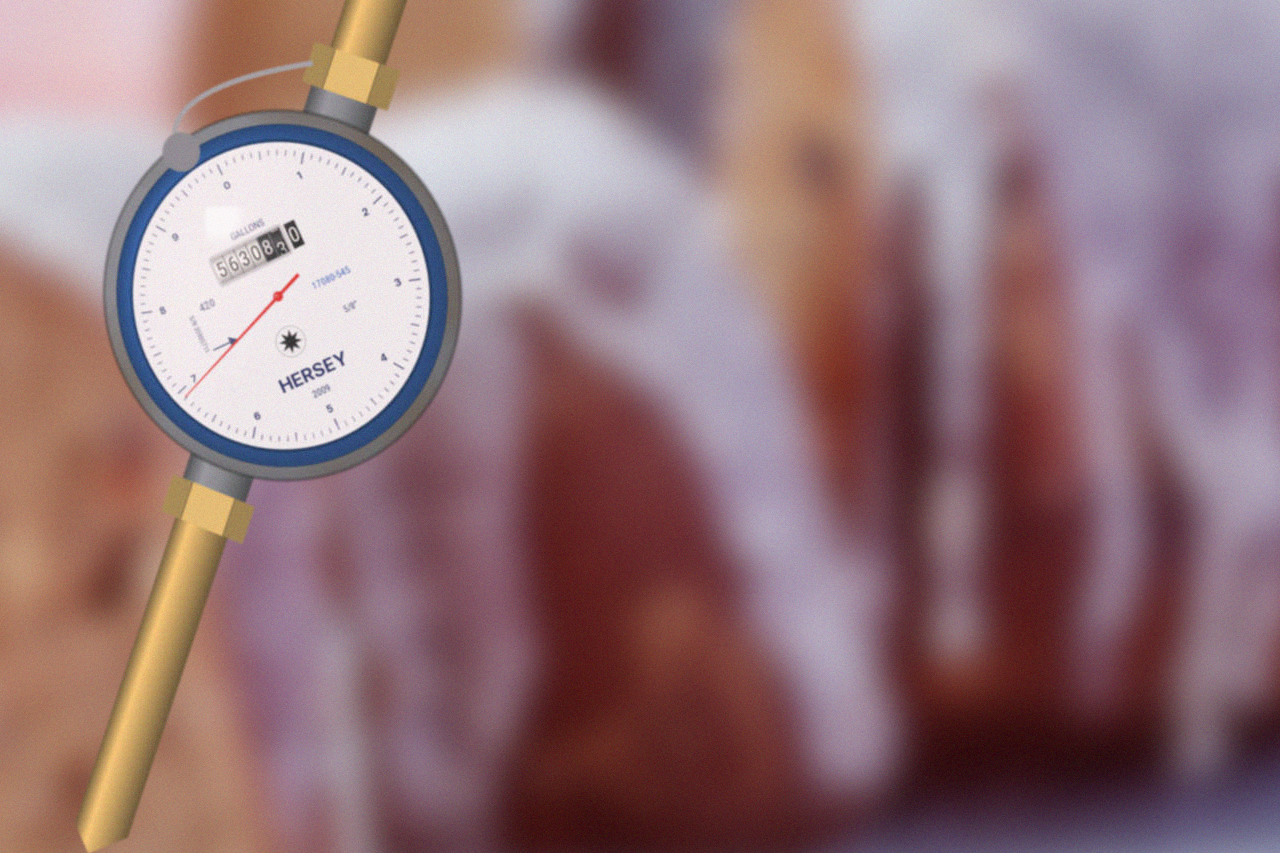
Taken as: 5630826.9
